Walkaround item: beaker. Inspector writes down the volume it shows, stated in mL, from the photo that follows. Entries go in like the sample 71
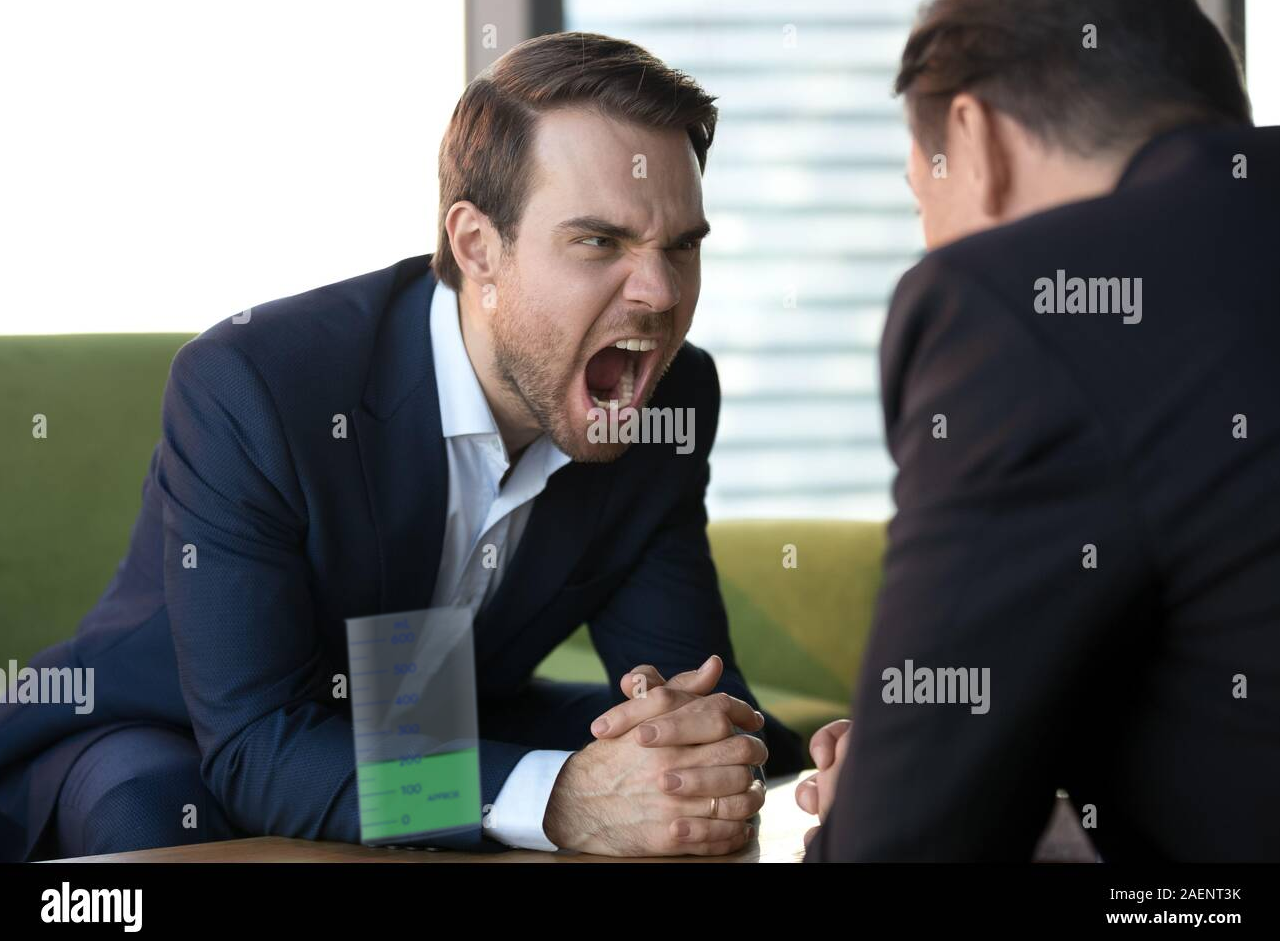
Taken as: 200
